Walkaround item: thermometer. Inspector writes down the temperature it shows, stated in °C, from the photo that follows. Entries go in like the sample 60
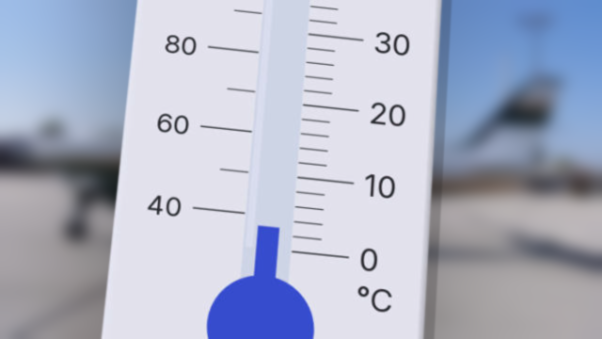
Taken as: 3
